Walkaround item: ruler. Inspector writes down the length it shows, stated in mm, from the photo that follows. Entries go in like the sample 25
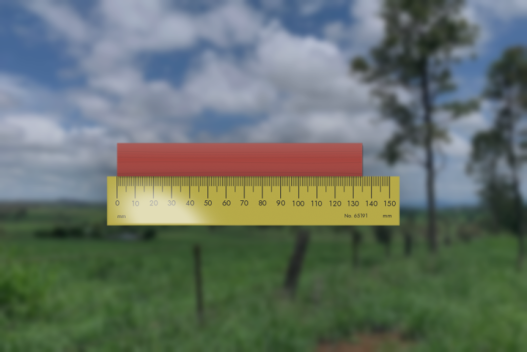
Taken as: 135
